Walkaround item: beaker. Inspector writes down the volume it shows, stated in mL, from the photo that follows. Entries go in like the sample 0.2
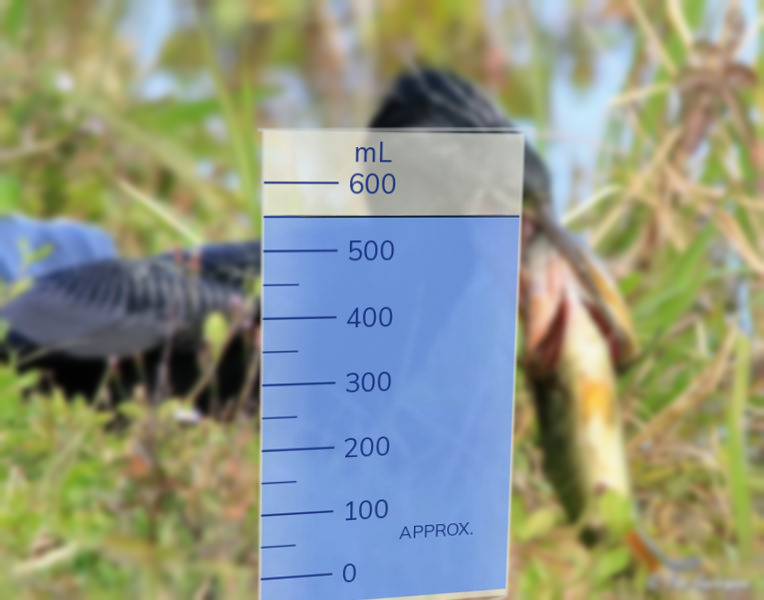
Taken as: 550
